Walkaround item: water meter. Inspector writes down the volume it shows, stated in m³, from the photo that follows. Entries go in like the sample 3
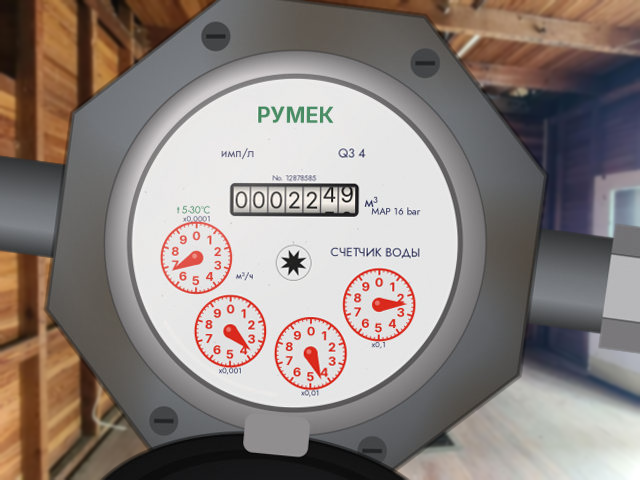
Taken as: 2249.2436
